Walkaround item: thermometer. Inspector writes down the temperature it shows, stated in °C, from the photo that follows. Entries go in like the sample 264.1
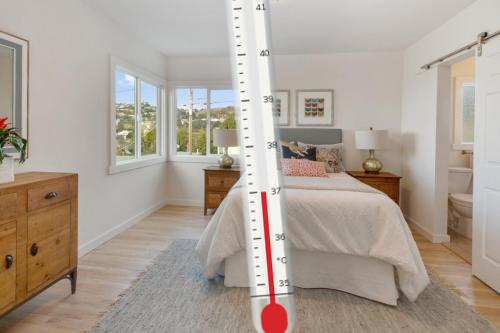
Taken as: 37
